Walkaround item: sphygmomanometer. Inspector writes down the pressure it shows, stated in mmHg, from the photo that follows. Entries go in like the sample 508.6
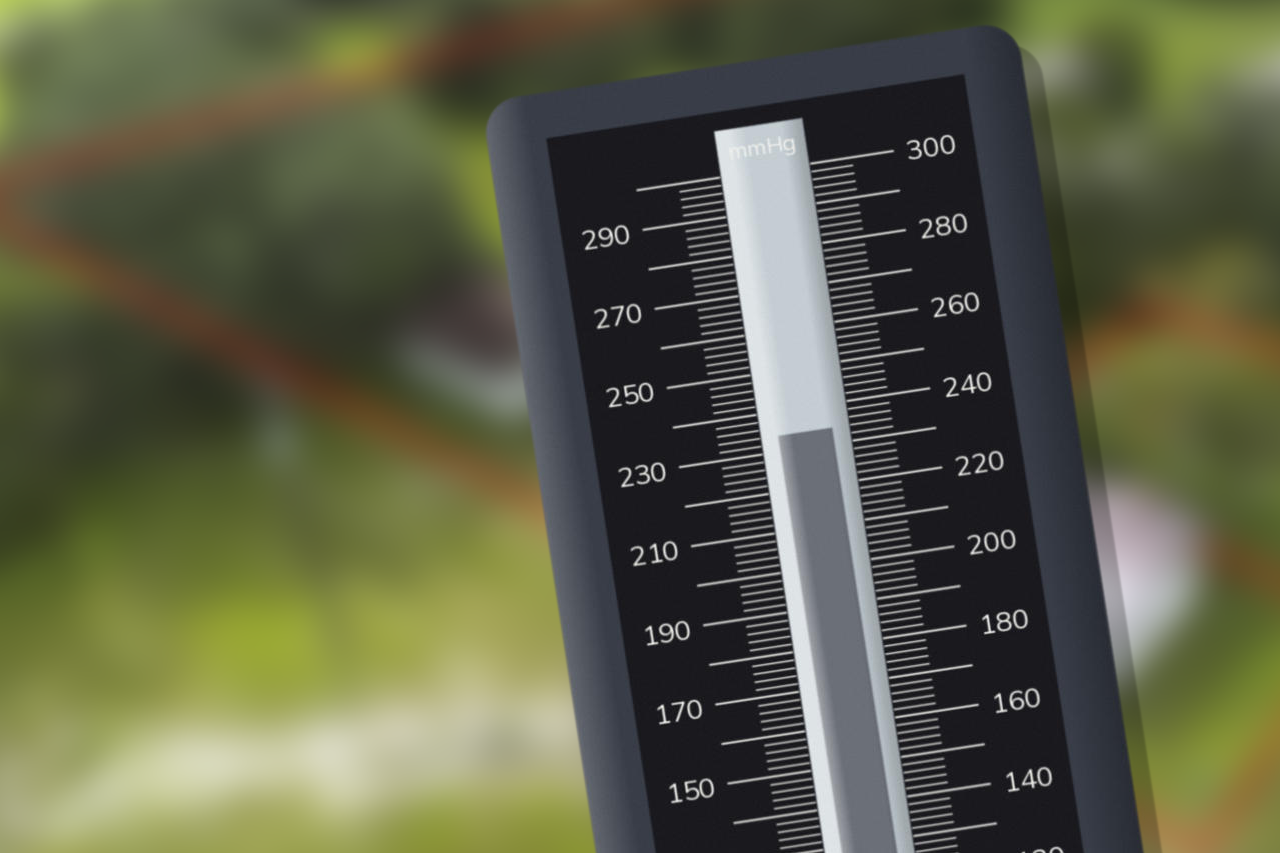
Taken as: 234
